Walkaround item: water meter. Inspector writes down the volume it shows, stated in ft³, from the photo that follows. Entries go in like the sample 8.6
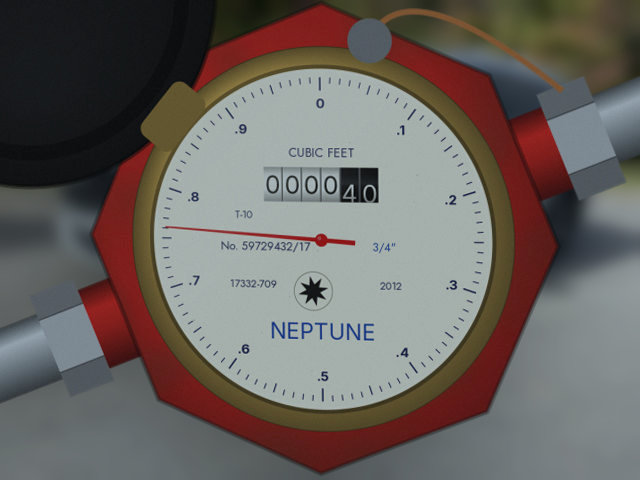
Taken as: 39.76
